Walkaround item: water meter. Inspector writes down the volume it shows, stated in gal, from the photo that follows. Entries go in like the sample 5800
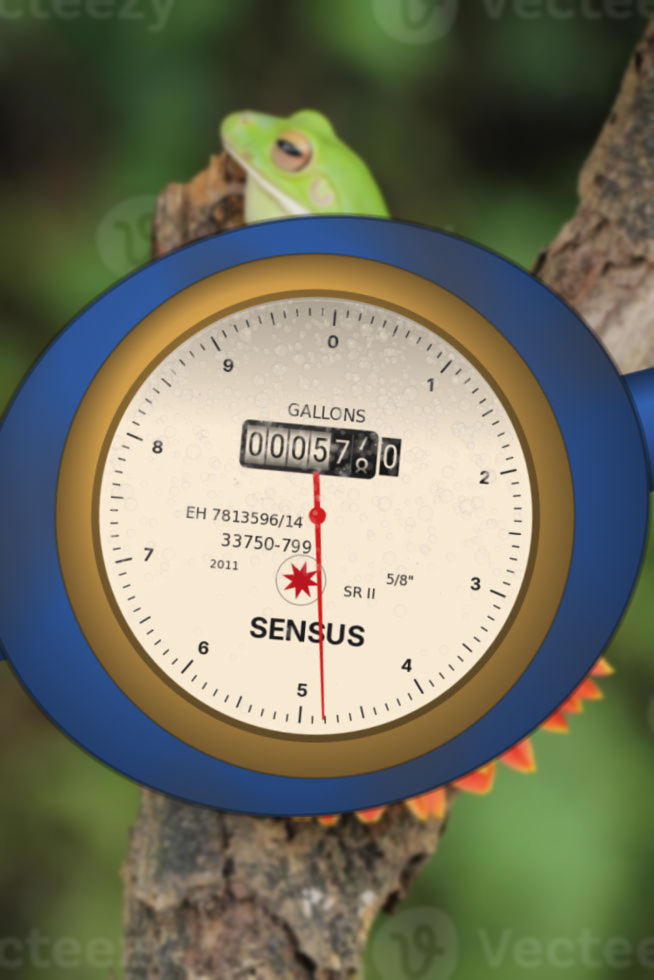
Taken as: 5774.8
